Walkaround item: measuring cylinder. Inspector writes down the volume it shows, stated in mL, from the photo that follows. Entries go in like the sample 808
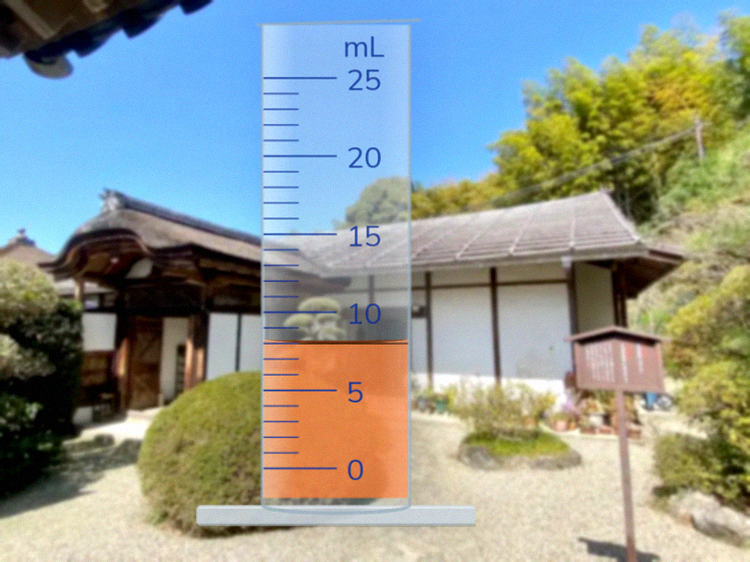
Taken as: 8
